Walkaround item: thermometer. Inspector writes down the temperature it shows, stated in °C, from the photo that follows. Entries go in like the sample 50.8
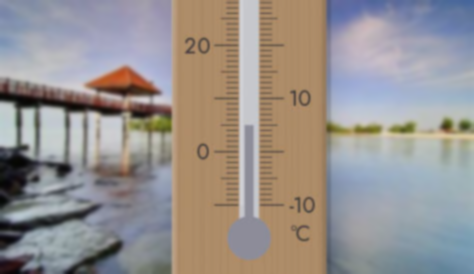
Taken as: 5
